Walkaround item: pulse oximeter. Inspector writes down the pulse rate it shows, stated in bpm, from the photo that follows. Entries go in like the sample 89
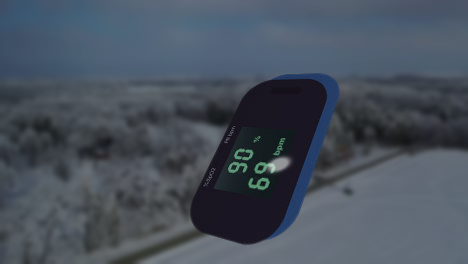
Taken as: 69
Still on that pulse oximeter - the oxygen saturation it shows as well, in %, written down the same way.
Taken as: 90
